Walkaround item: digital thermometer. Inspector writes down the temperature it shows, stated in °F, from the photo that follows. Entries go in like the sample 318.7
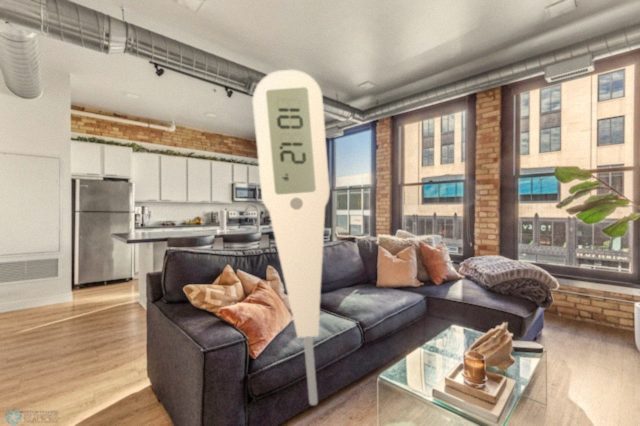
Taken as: 101.2
